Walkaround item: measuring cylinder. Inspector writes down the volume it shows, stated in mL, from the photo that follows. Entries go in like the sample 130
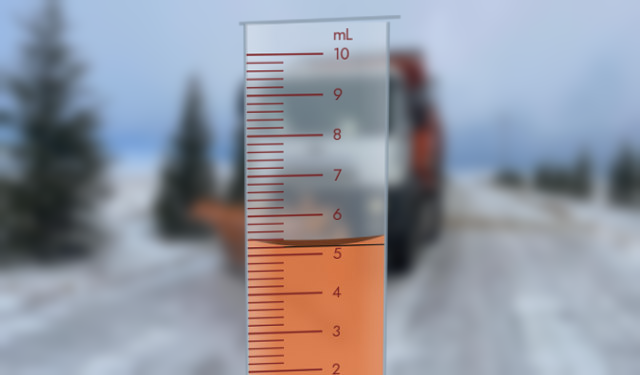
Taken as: 5.2
